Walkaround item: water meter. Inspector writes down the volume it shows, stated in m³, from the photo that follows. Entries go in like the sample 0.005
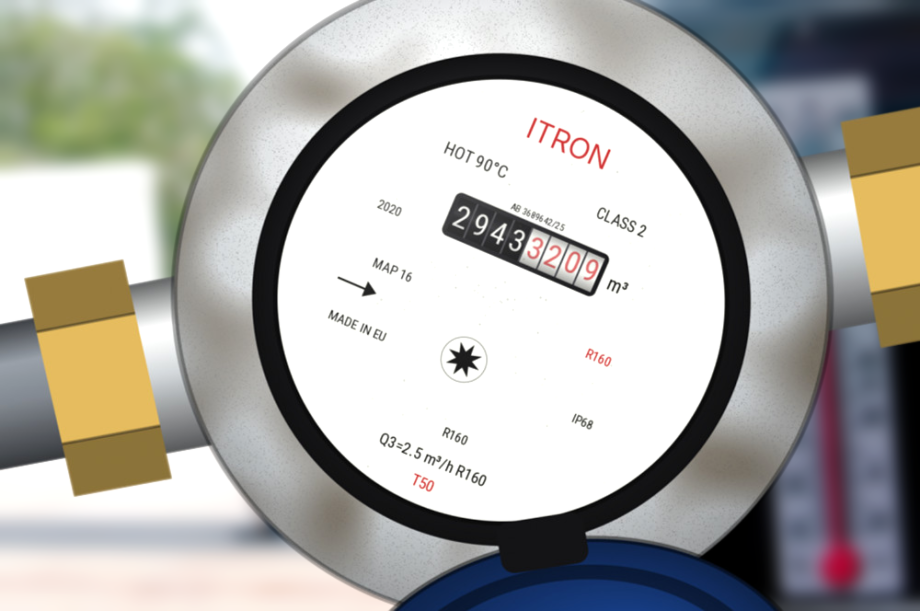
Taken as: 2943.3209
